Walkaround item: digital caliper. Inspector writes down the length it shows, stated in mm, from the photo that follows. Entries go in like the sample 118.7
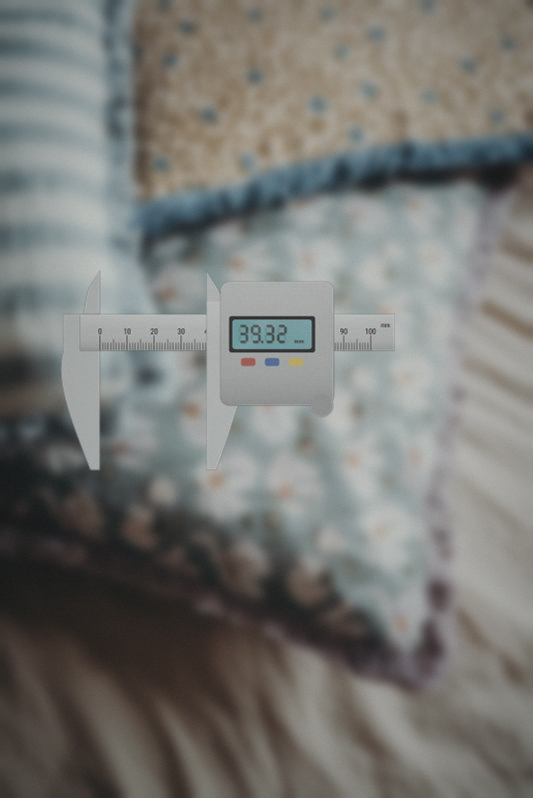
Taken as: 39.32
